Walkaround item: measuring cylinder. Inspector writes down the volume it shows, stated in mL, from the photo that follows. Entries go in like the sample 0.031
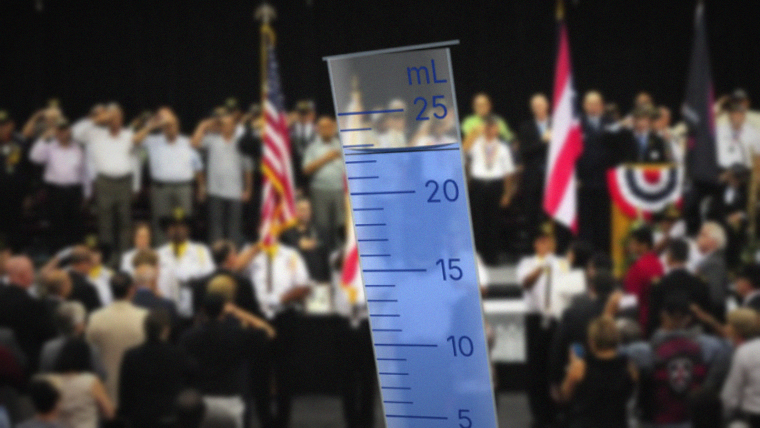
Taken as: 22.5
